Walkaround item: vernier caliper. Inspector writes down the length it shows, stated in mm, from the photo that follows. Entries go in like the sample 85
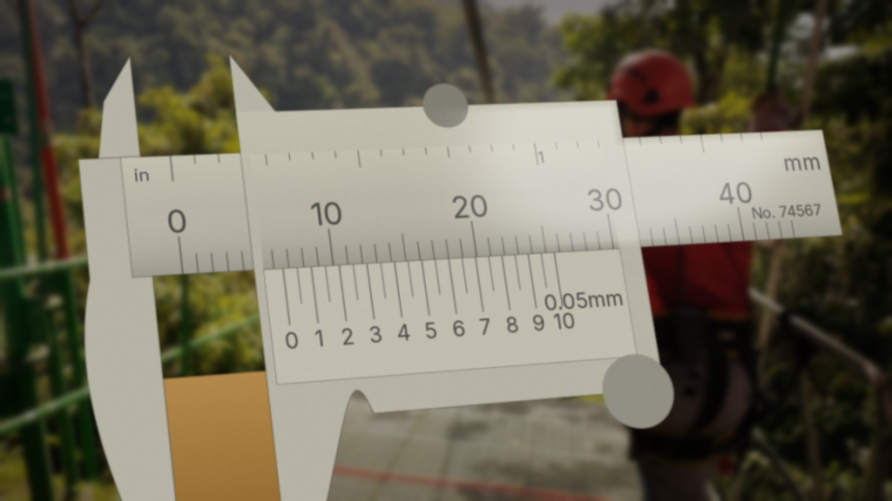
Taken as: 6.6
